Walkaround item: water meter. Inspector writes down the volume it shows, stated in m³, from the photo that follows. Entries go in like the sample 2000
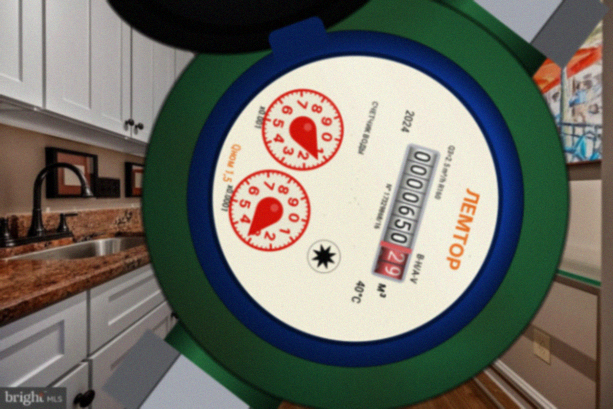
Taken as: 650.2913
